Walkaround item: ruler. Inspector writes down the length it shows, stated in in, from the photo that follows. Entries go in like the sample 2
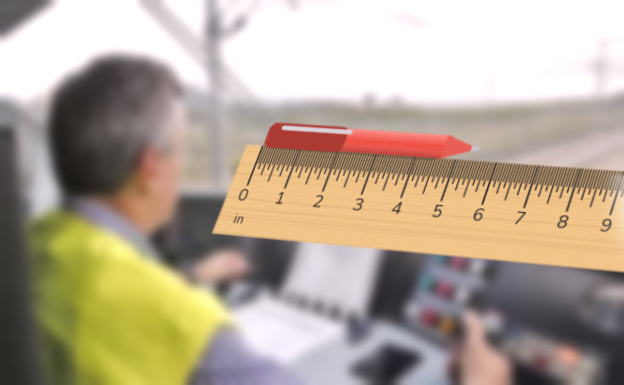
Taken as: 5.5
